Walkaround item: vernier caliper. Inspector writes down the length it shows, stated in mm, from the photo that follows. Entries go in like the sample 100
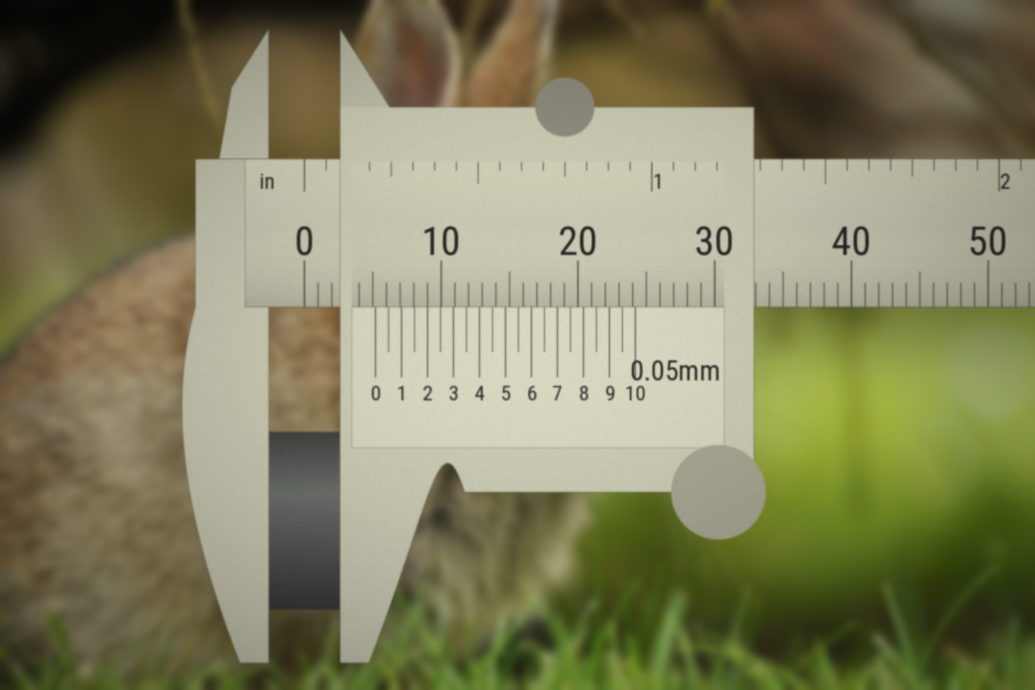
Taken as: 5.2
